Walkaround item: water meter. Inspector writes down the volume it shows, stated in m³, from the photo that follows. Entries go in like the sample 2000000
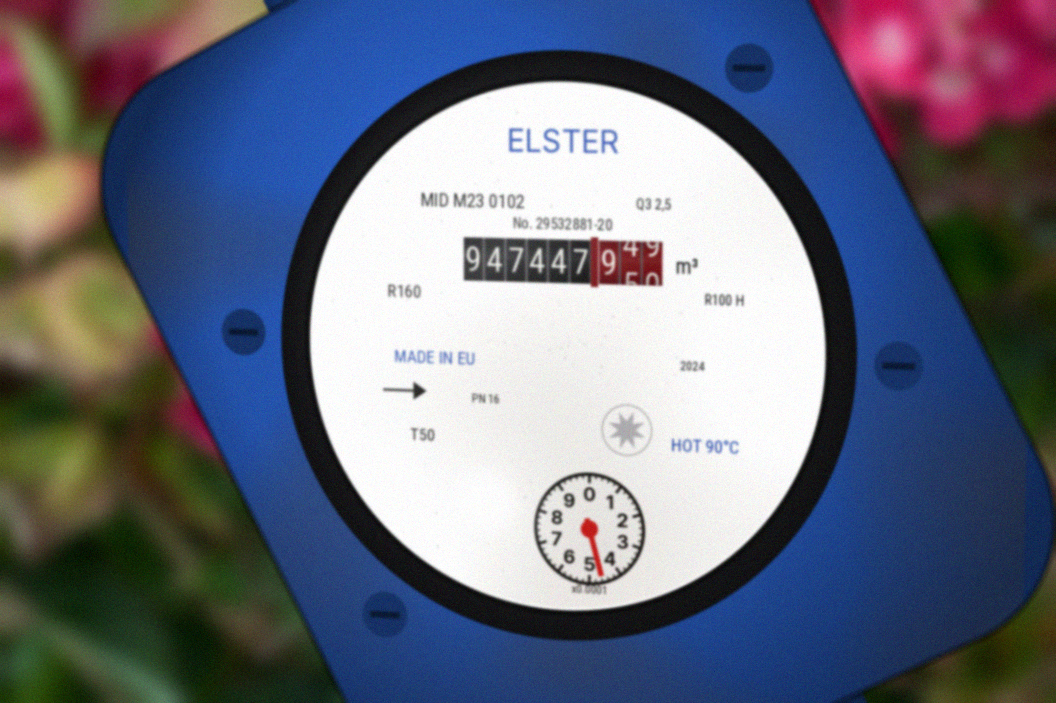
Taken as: 947447.9494
